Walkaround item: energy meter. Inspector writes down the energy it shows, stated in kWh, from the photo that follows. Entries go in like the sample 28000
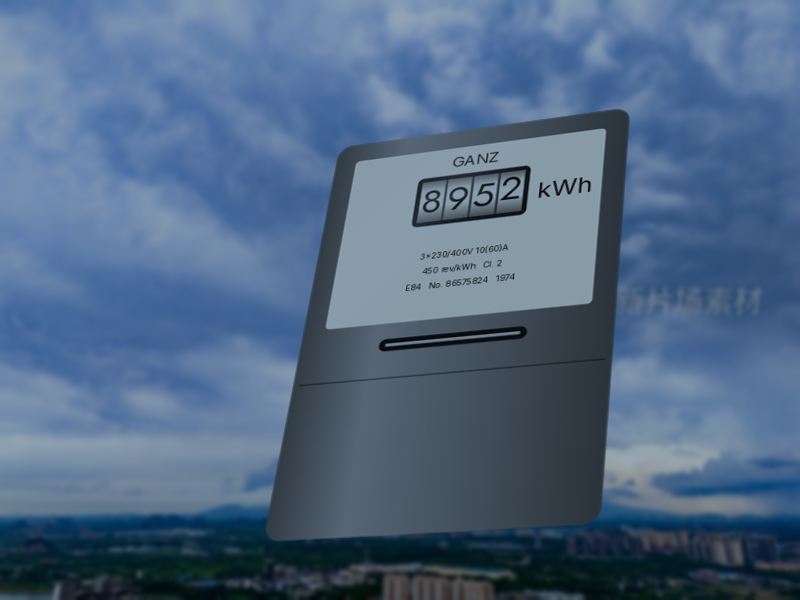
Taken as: 8952
